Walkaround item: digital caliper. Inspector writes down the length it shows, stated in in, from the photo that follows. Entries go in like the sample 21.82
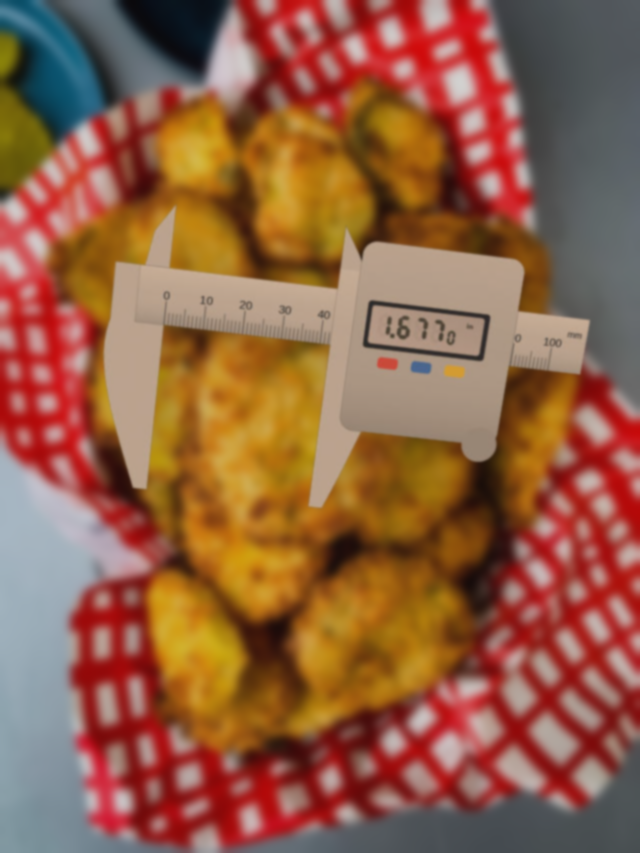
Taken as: 1.6770
